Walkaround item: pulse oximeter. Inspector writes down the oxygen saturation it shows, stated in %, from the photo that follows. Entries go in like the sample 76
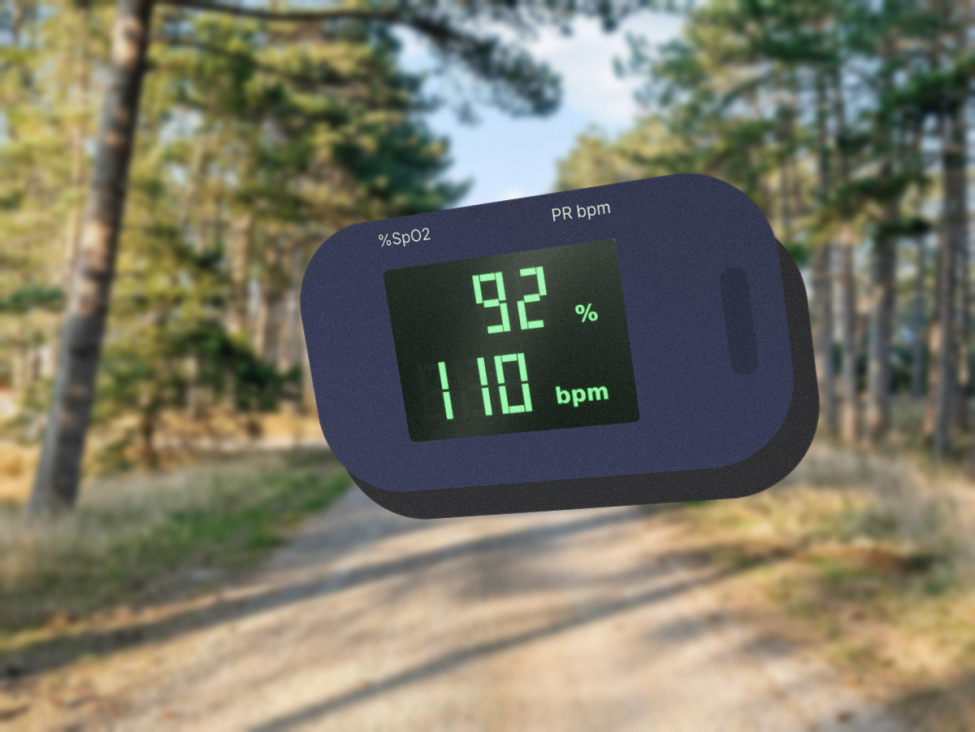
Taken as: 92
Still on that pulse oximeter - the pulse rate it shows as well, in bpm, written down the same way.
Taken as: 110
